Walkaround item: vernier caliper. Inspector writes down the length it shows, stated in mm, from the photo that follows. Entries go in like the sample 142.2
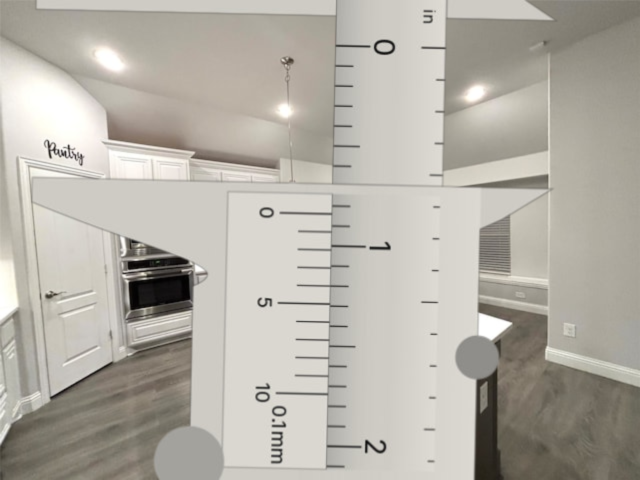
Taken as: 8.4
